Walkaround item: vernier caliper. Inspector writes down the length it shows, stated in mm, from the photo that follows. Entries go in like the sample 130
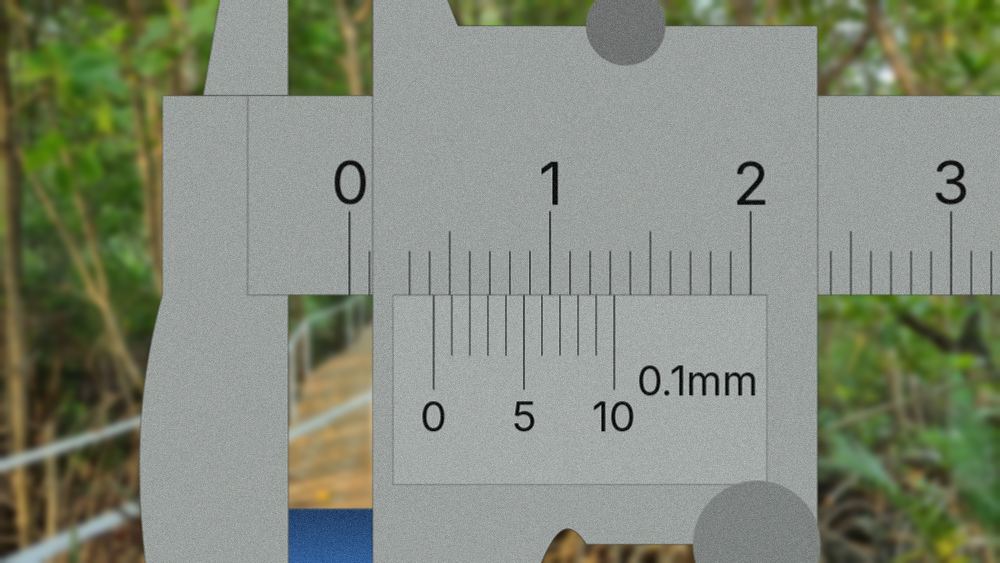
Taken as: 4.2
